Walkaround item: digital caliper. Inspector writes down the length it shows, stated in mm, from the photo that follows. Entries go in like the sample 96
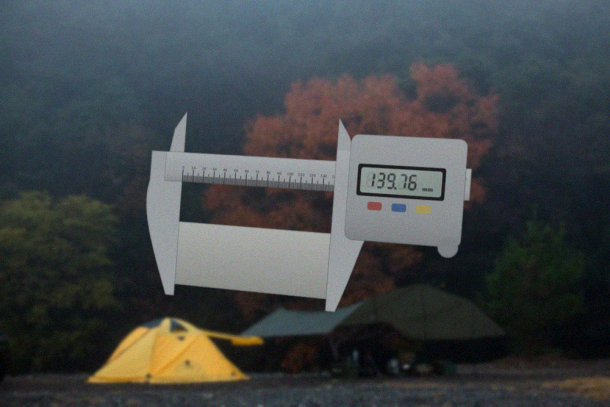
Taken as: 139.76
